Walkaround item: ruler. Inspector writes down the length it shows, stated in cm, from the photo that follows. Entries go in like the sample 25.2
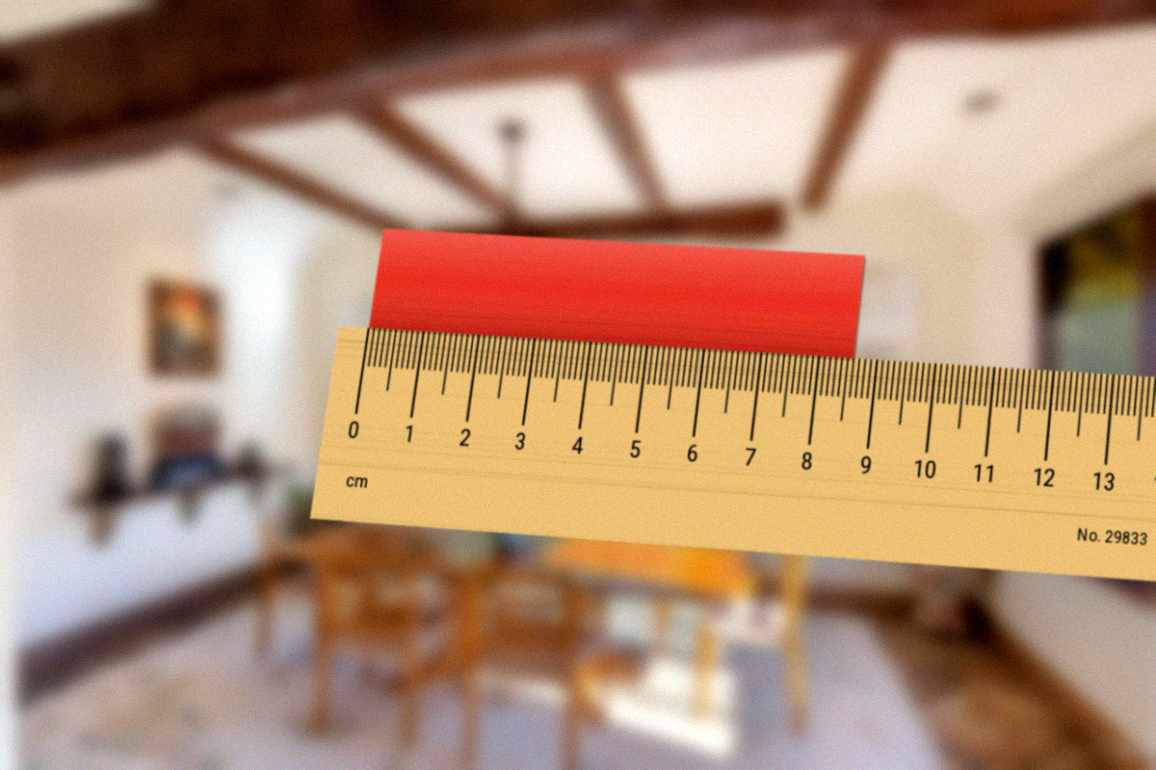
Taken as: 8.6
